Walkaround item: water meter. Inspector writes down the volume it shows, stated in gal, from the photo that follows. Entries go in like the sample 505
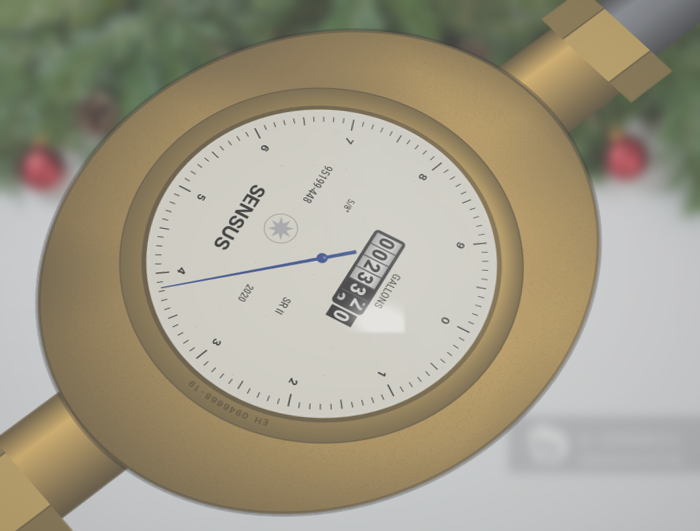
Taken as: 23323.8
